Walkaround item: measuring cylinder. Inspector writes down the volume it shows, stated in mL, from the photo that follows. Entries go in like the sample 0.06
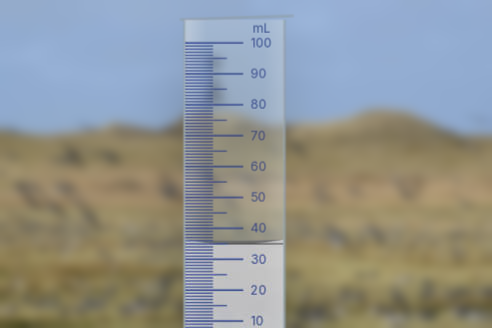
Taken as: 35
